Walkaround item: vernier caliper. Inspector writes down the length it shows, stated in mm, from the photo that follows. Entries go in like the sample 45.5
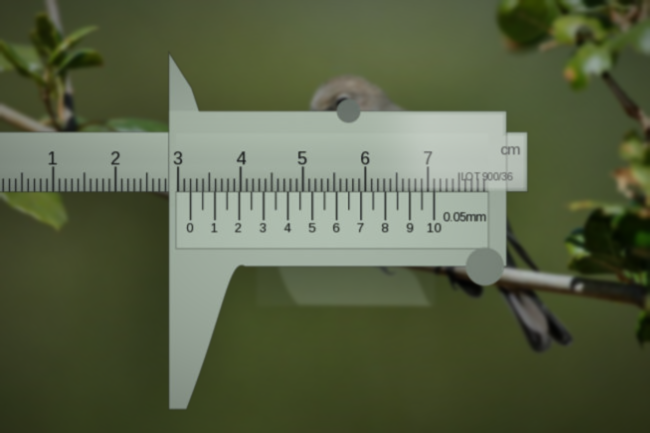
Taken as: 32.0
